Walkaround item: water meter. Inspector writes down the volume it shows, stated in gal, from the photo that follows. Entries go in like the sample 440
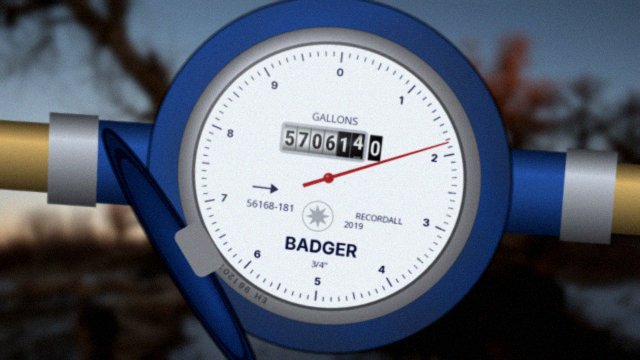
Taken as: 5706141.8
